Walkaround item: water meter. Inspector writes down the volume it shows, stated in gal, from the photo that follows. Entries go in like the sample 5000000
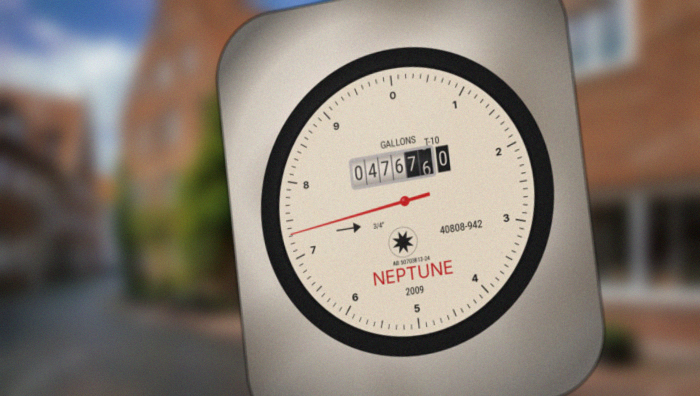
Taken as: 476757.3
